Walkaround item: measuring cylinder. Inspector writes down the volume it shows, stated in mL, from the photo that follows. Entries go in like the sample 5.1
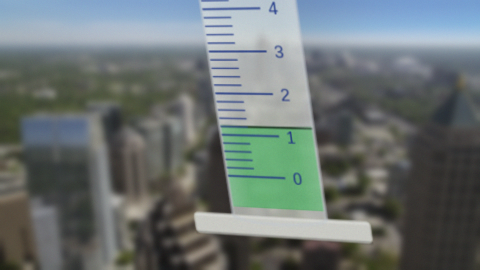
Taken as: 1.2
